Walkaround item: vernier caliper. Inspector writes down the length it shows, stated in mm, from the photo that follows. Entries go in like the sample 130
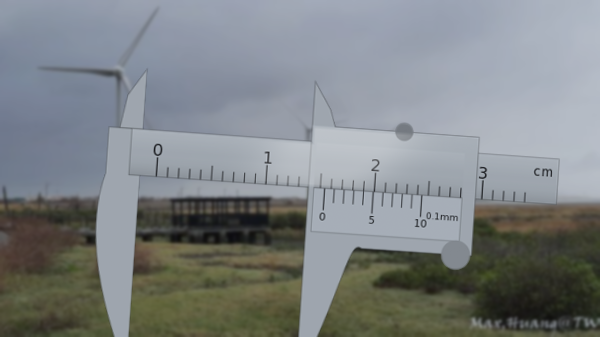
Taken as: 15.4
